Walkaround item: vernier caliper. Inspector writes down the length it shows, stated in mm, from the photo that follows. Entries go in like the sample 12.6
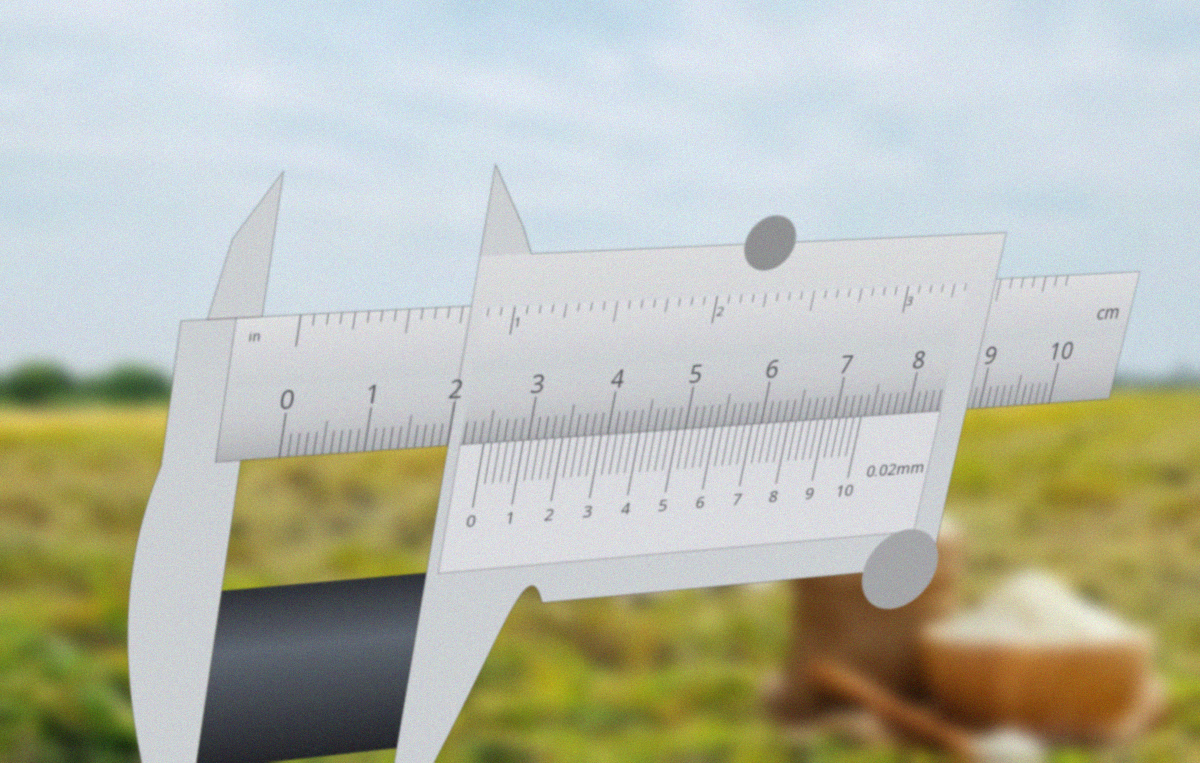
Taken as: 24.5
